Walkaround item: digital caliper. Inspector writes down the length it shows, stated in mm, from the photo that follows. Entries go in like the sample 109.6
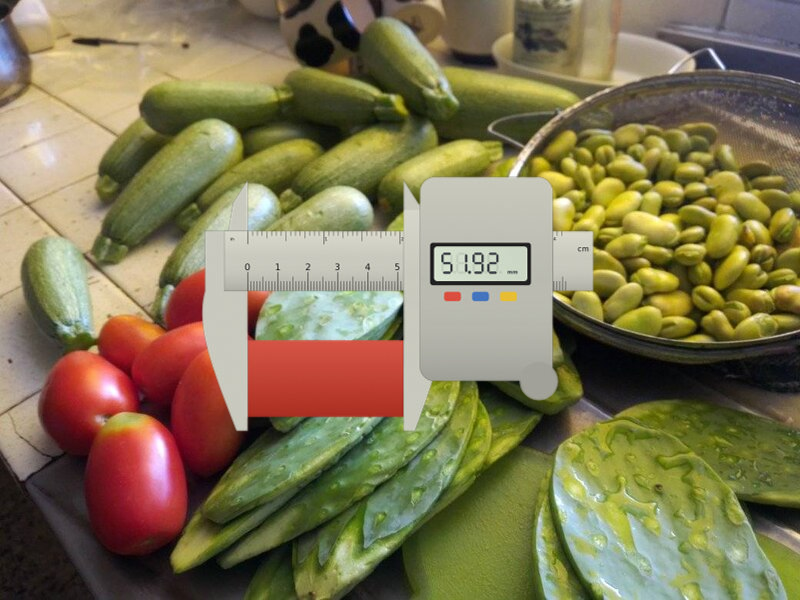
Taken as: 51.92
